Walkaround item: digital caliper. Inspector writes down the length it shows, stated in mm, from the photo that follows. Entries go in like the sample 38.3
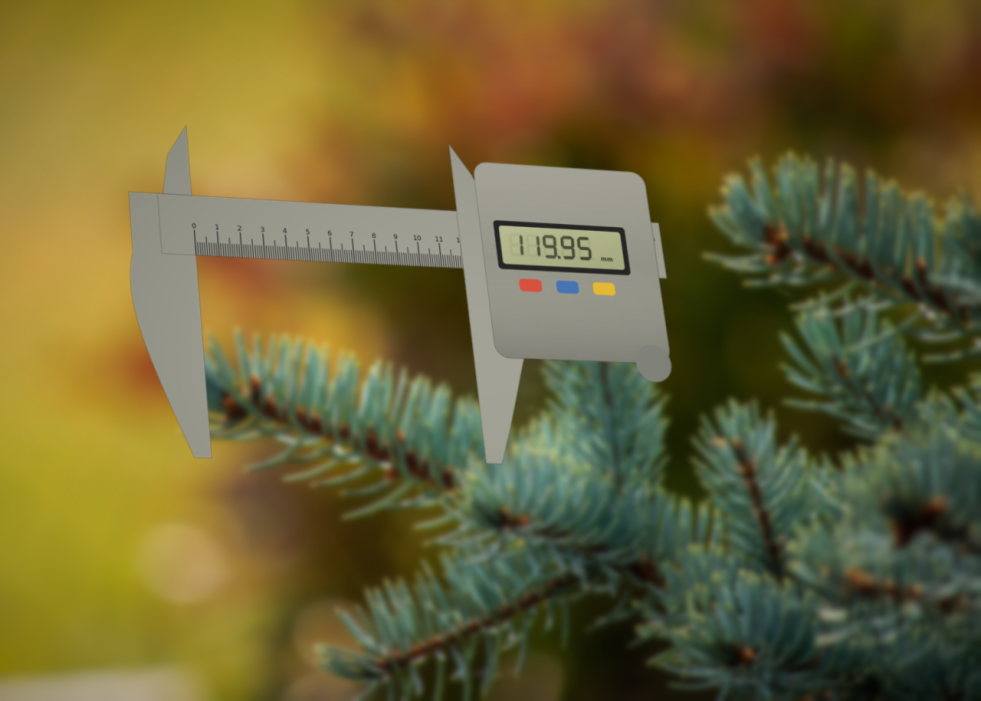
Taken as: 119.95
